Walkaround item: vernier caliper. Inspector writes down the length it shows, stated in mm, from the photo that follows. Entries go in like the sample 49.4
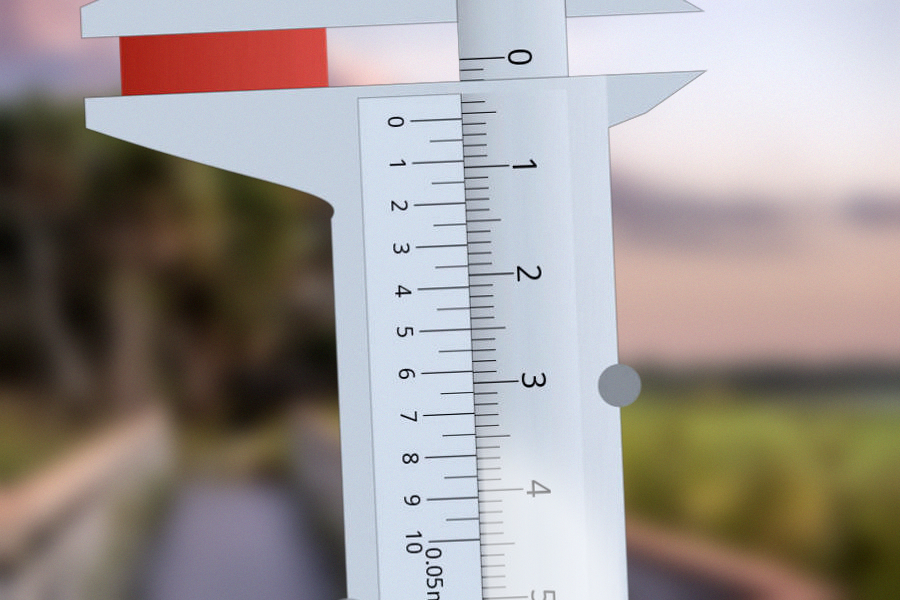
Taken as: 5.5
